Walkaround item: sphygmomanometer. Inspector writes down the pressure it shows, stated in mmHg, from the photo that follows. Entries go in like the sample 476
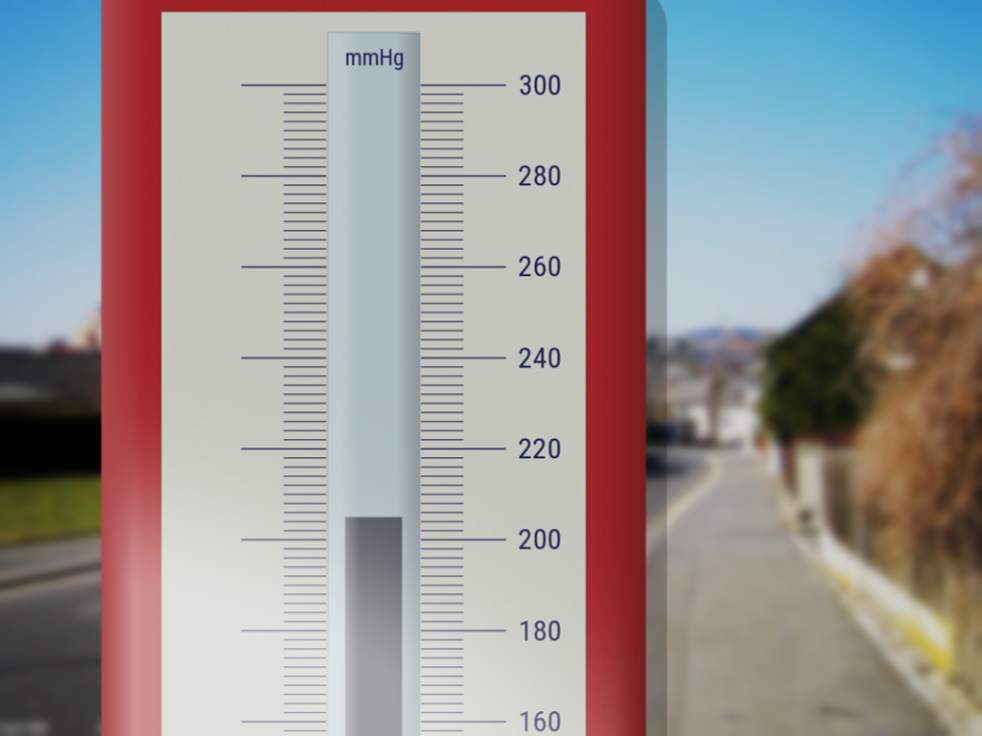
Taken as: 205
